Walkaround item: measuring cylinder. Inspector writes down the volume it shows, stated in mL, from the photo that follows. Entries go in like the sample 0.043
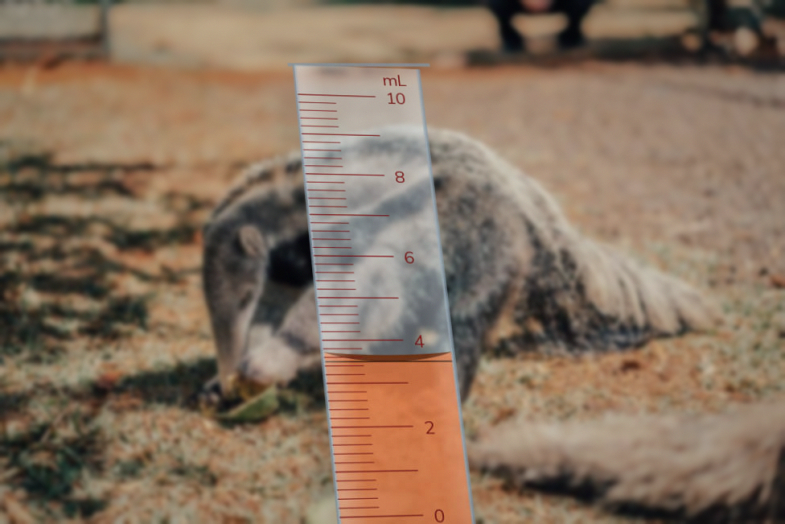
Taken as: 3.5
